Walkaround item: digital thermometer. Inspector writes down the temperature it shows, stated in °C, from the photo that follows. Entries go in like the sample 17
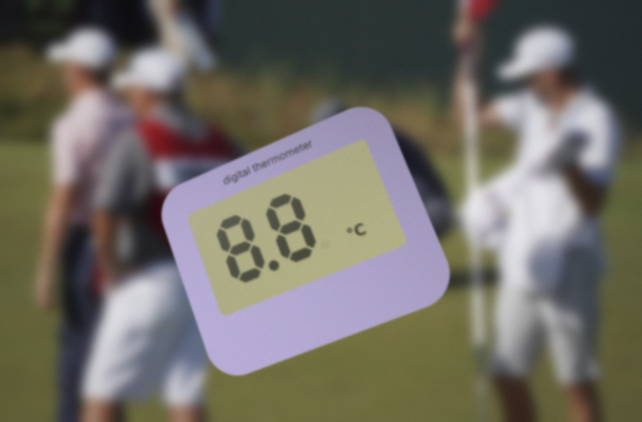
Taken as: 8.8
